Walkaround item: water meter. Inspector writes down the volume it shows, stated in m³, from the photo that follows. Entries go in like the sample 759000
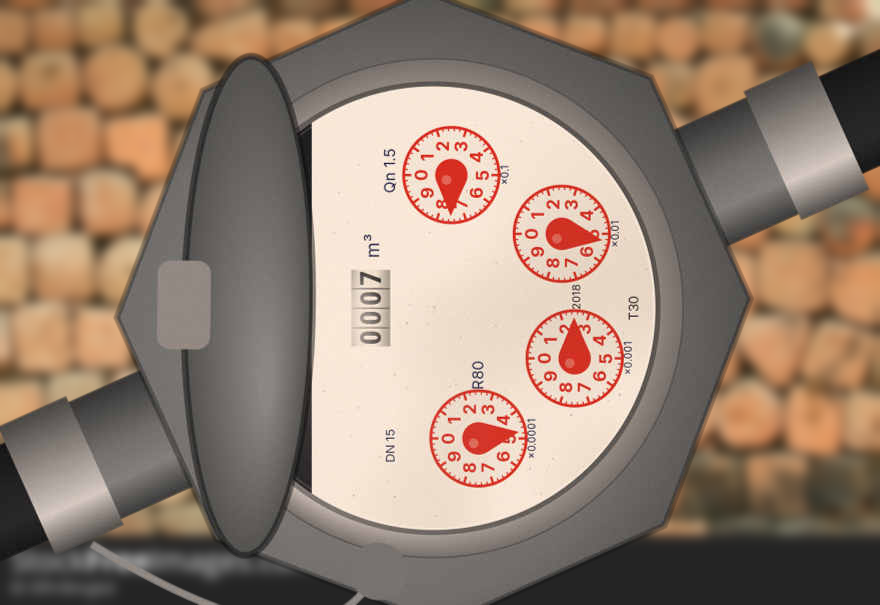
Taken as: 7.7524
